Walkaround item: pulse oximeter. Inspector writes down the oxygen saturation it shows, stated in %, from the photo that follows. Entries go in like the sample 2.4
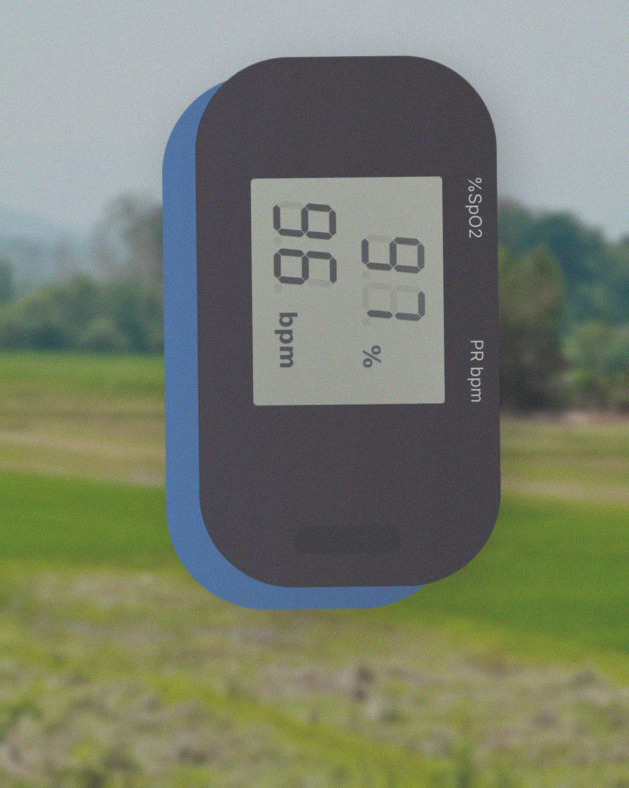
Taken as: 97
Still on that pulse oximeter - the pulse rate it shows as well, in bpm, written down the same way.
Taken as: 96
